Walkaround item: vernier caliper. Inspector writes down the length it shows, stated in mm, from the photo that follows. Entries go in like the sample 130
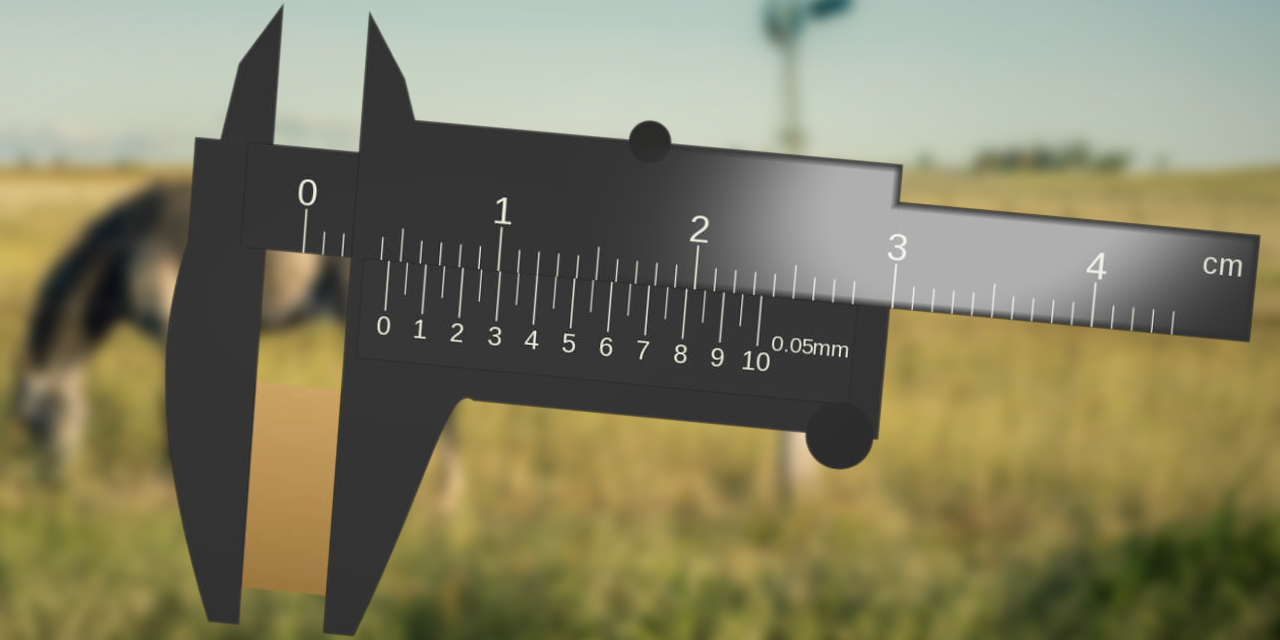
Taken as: 4.4
